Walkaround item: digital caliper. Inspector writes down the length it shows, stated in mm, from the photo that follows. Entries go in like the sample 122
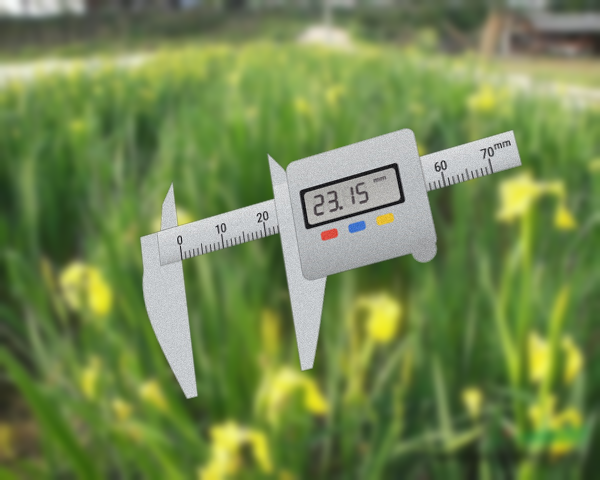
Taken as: 23.15
